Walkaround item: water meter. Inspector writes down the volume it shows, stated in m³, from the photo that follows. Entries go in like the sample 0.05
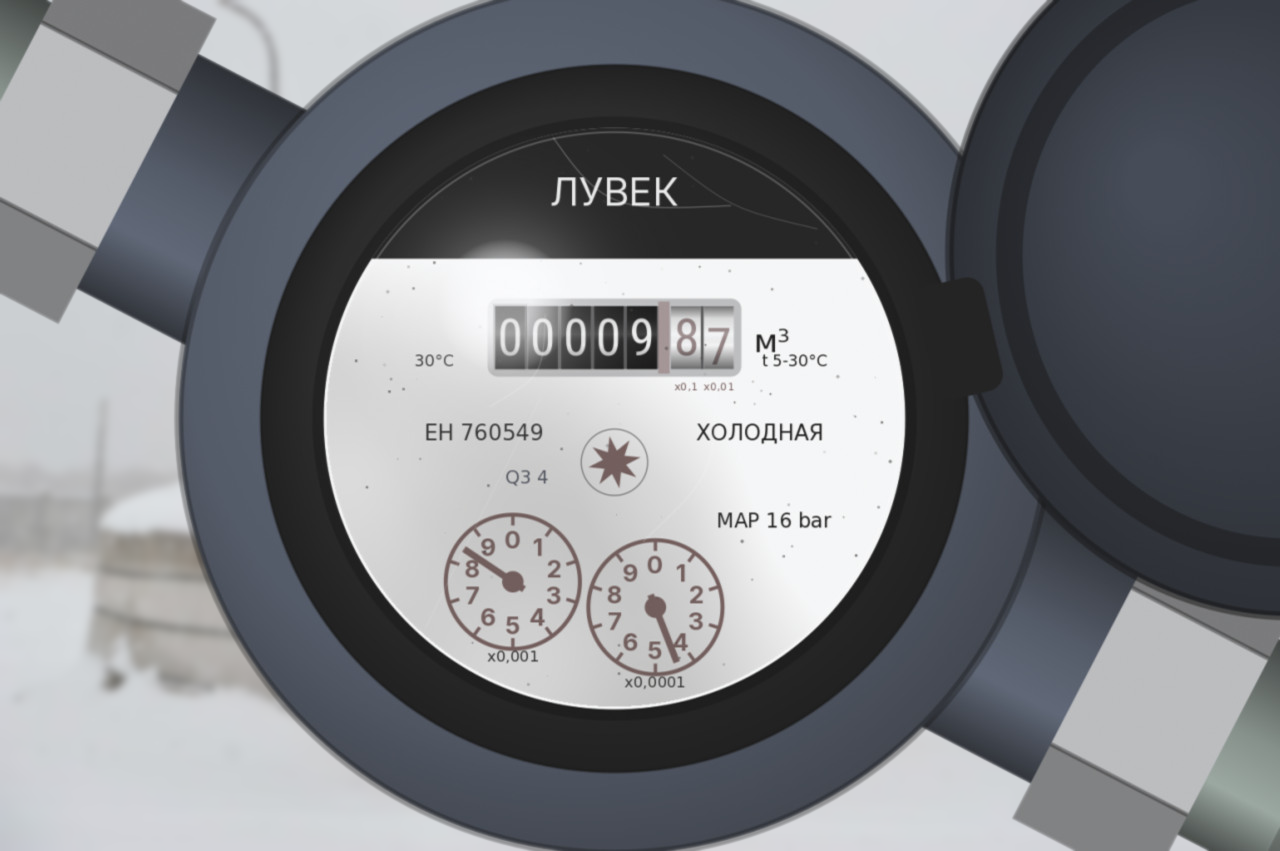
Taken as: 9.8684
